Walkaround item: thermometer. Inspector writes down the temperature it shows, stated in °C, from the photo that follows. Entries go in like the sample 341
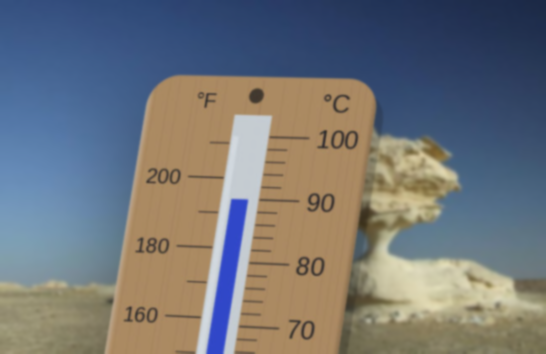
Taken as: 90
